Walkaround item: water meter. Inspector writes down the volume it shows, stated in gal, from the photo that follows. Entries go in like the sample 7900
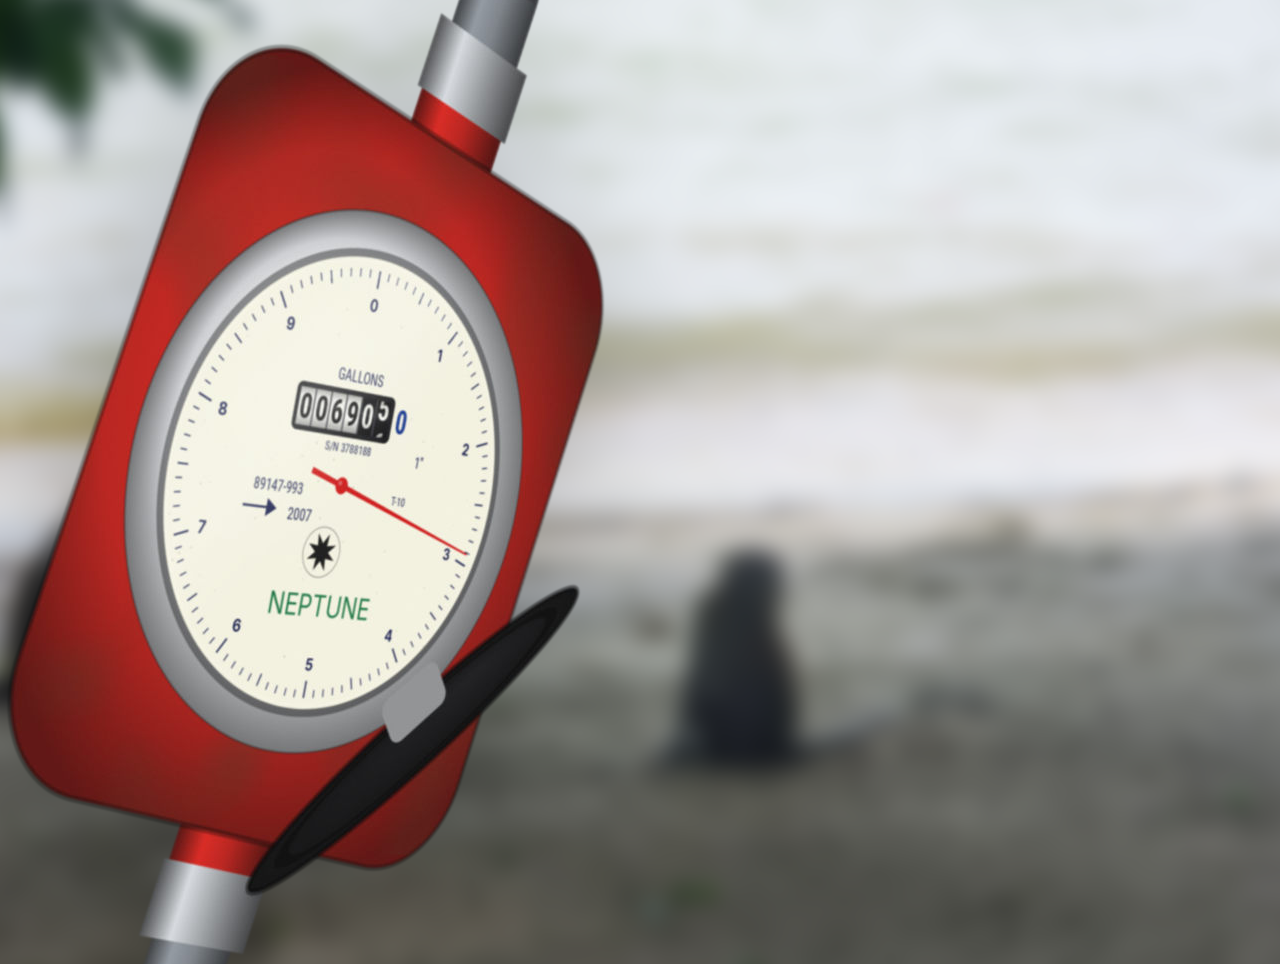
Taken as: 69052.9
